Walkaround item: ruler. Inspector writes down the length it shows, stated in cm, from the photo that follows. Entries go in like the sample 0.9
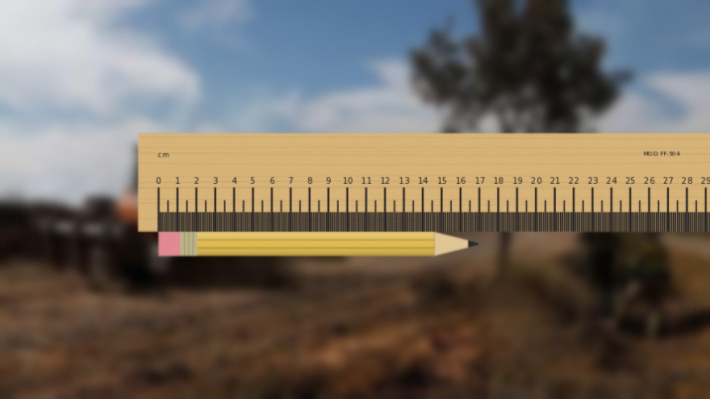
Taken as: 17
